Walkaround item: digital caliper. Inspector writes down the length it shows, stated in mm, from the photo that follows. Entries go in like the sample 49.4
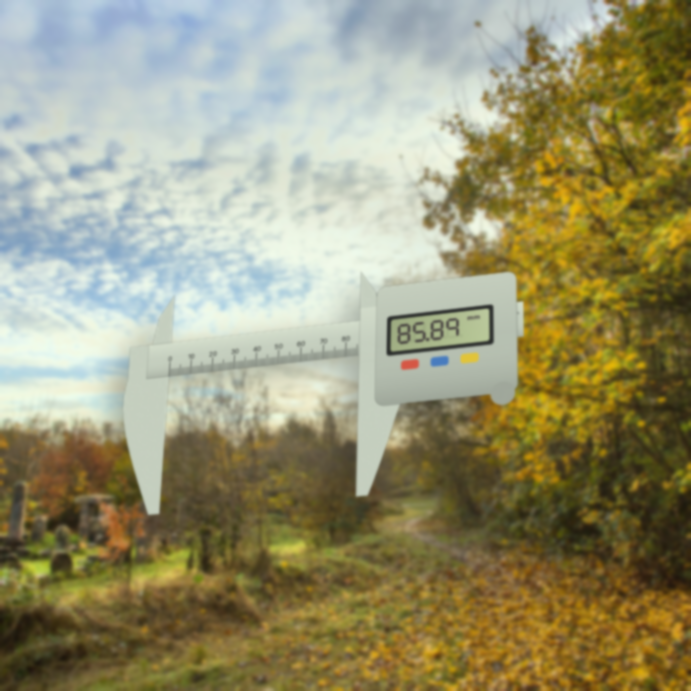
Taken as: 85.89
